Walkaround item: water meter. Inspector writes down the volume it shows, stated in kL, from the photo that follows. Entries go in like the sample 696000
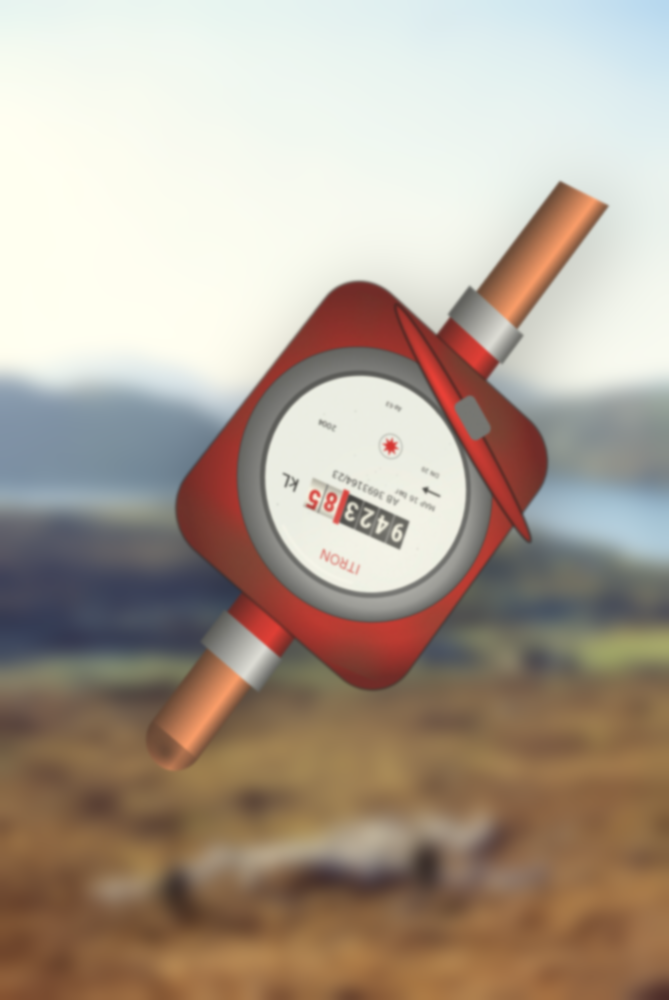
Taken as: 9423.85
